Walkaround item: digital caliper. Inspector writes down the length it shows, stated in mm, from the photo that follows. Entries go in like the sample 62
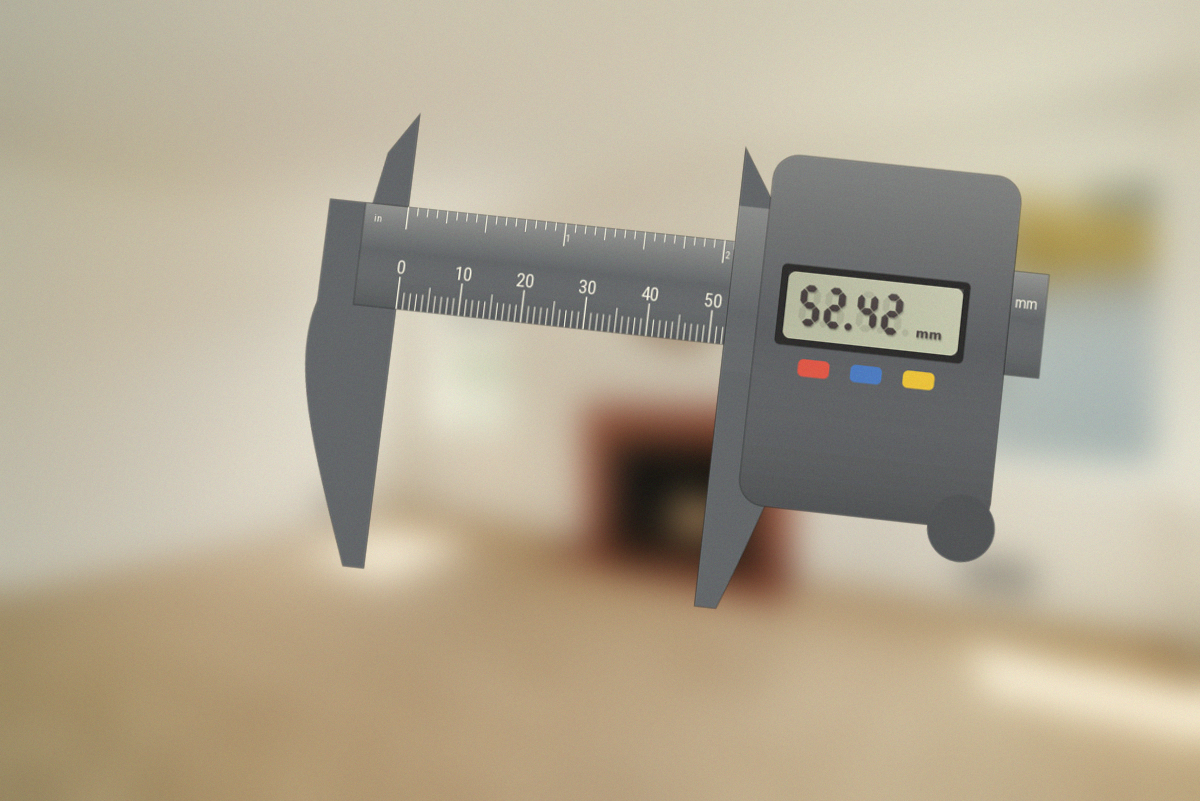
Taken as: 52.42
